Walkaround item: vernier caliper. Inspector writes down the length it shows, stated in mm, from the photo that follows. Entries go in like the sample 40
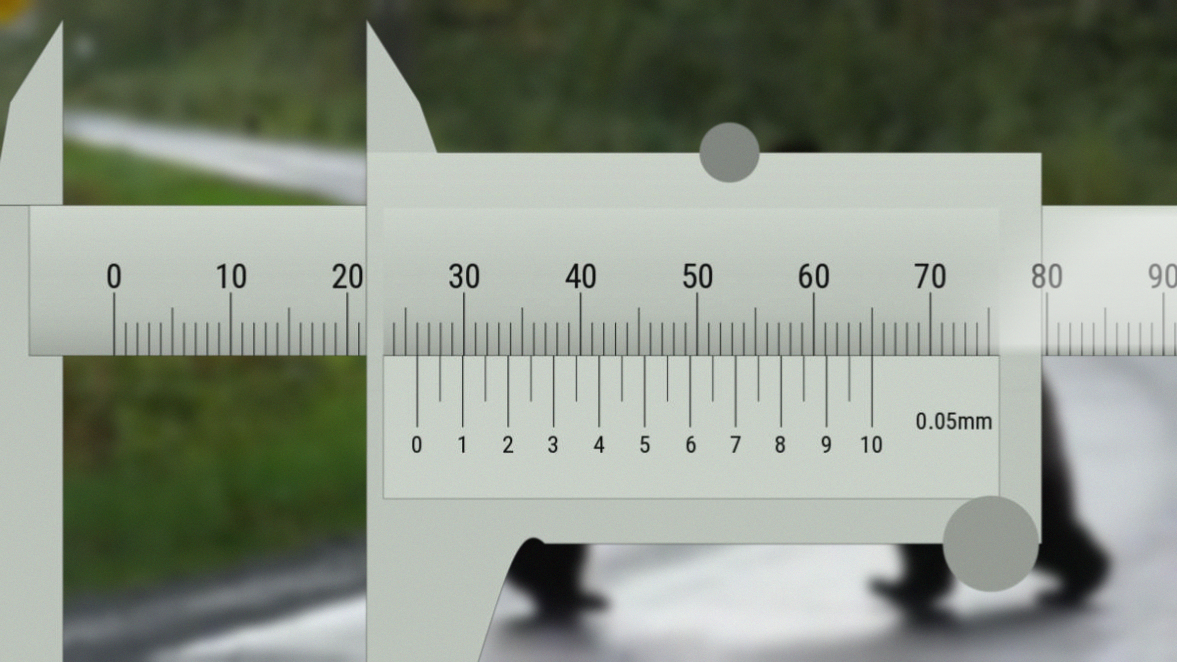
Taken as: 26.0
